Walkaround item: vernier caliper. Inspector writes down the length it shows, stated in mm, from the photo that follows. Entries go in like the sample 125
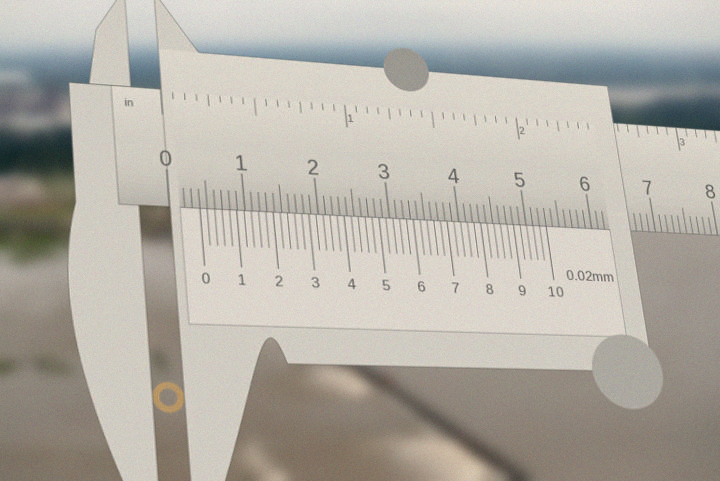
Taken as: 4.0
